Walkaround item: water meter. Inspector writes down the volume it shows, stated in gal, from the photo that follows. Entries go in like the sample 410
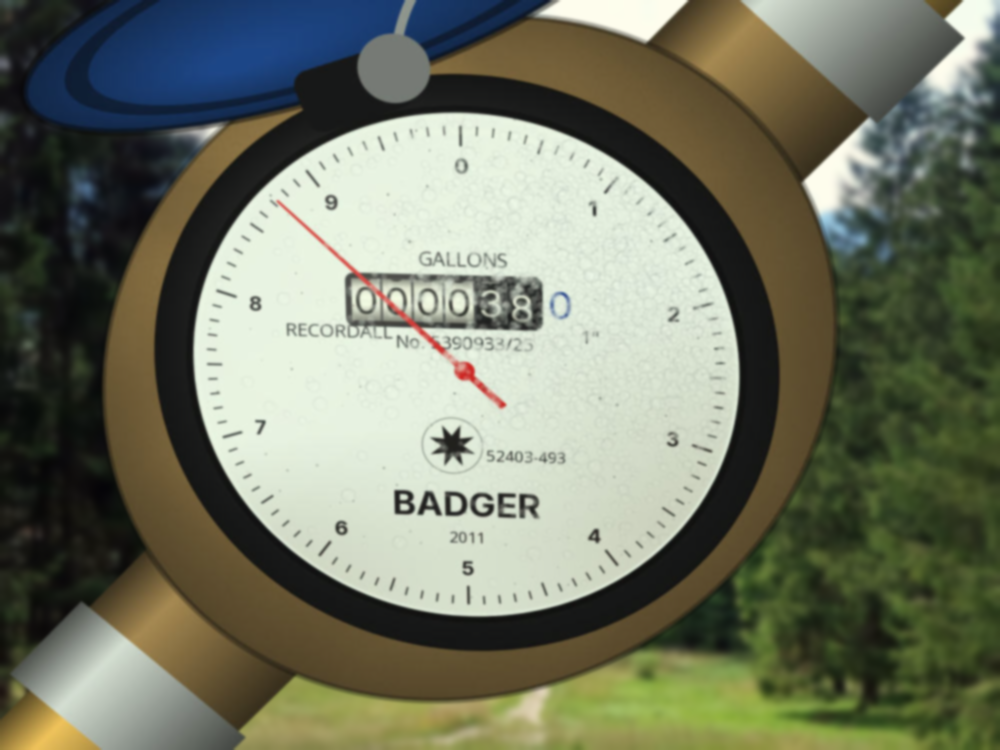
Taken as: 378.7
